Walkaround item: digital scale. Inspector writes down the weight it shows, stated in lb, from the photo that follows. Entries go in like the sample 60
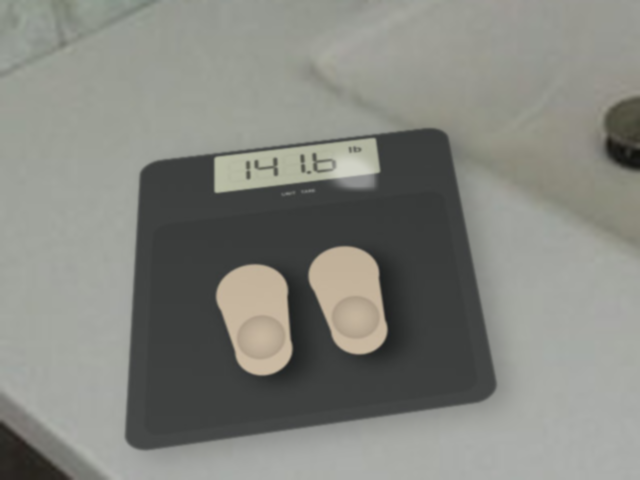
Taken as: 141.6
